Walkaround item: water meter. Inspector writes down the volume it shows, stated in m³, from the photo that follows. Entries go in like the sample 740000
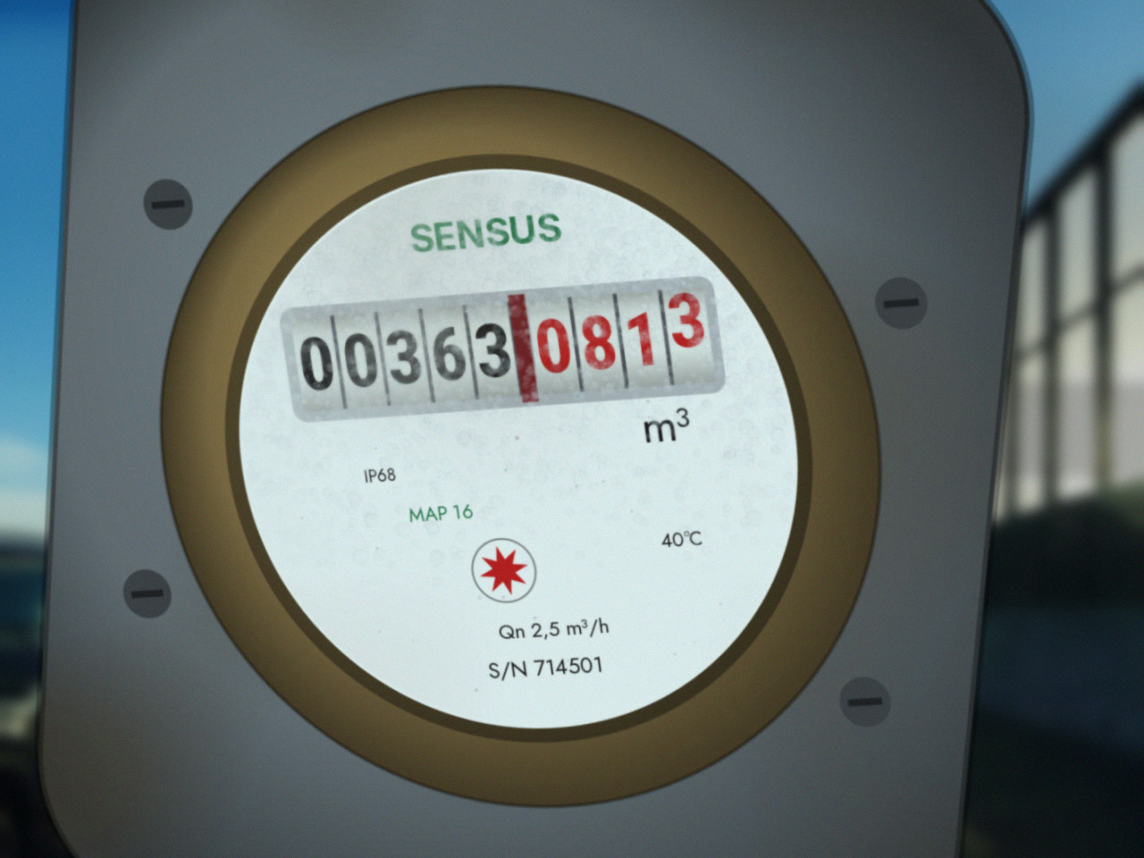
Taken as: 363.0813
